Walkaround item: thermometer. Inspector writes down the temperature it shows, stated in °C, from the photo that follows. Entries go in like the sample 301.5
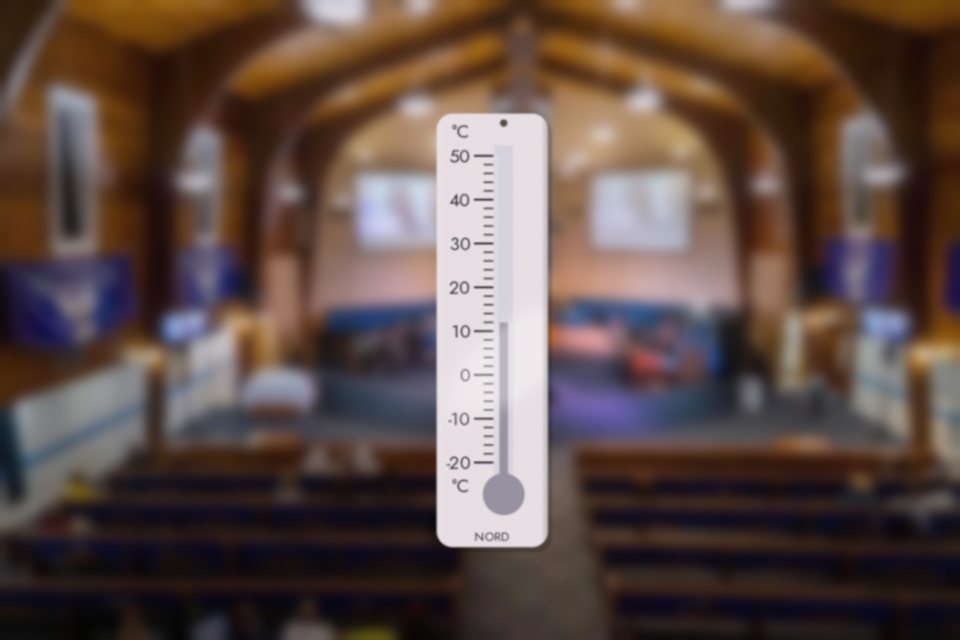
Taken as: 12
